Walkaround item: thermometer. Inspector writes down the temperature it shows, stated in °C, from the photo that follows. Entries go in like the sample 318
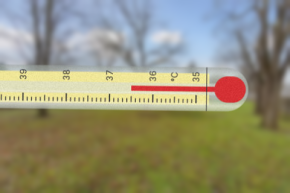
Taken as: 36.5
